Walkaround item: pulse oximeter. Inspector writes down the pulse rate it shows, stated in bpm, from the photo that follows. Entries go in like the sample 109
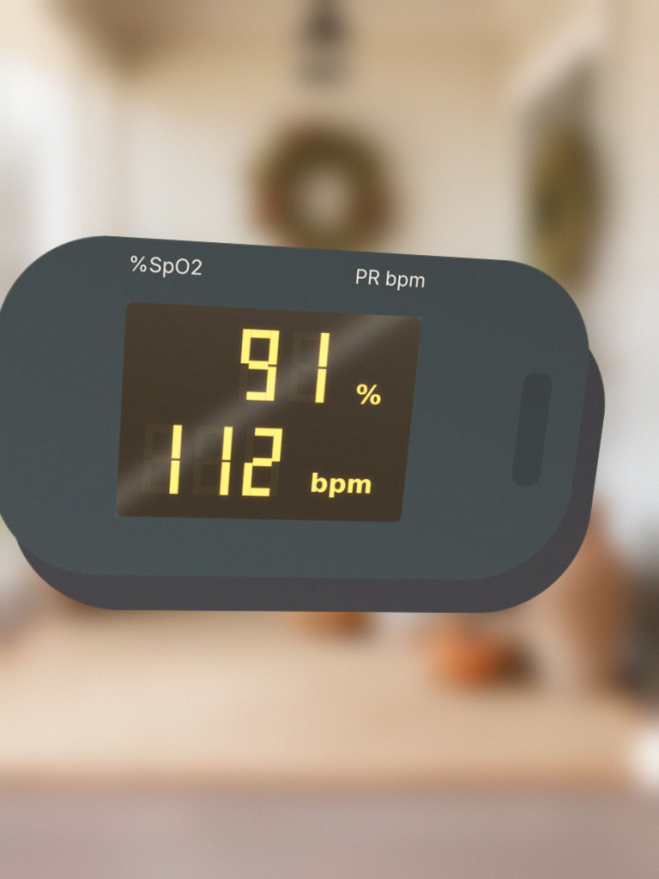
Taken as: 112
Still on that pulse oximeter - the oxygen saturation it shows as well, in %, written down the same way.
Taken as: 91
